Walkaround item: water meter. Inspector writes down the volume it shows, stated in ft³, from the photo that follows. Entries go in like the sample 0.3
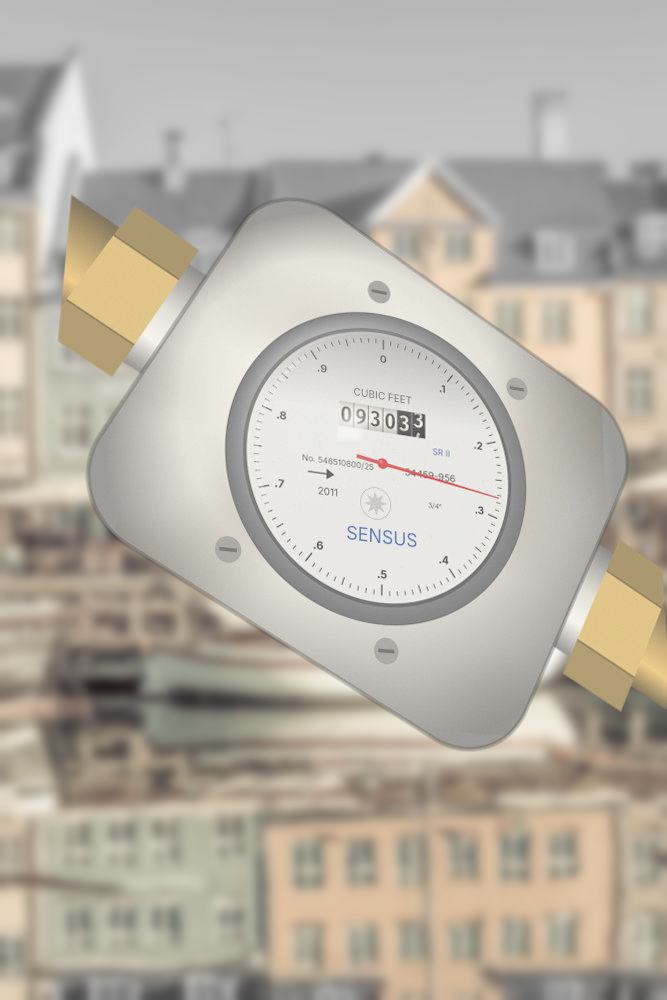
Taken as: 93033.27
